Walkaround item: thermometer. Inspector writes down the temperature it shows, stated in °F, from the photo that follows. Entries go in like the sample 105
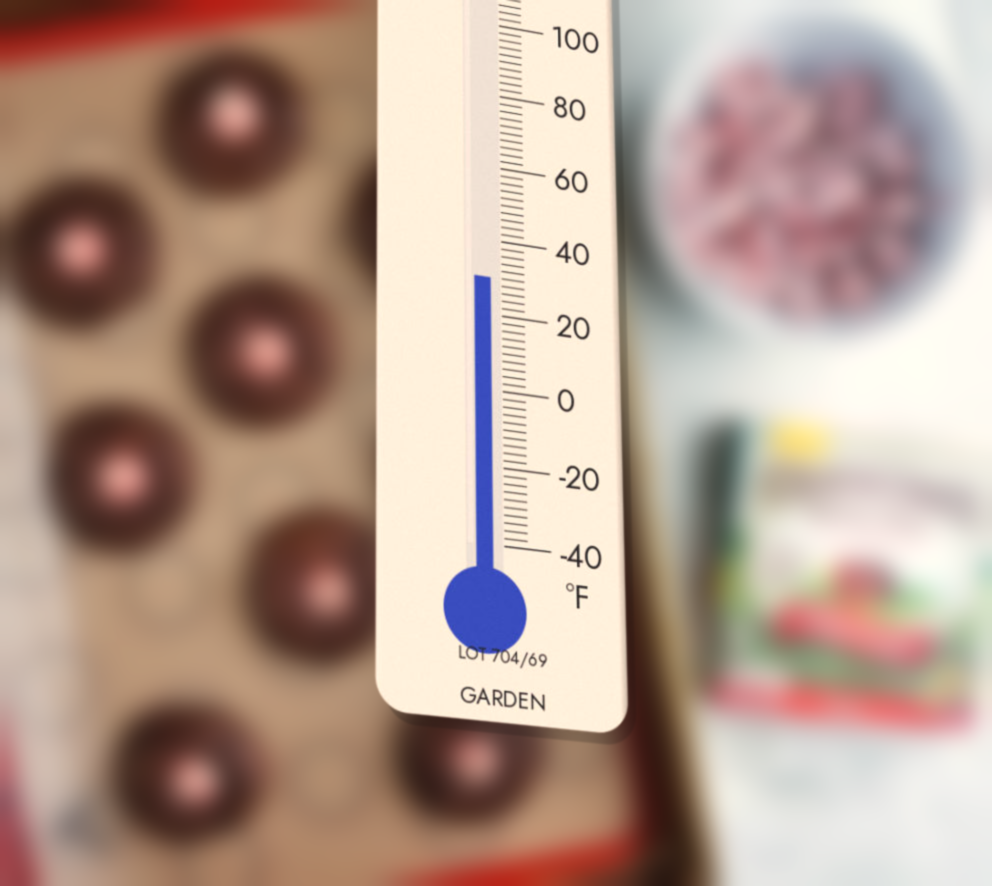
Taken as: 30
